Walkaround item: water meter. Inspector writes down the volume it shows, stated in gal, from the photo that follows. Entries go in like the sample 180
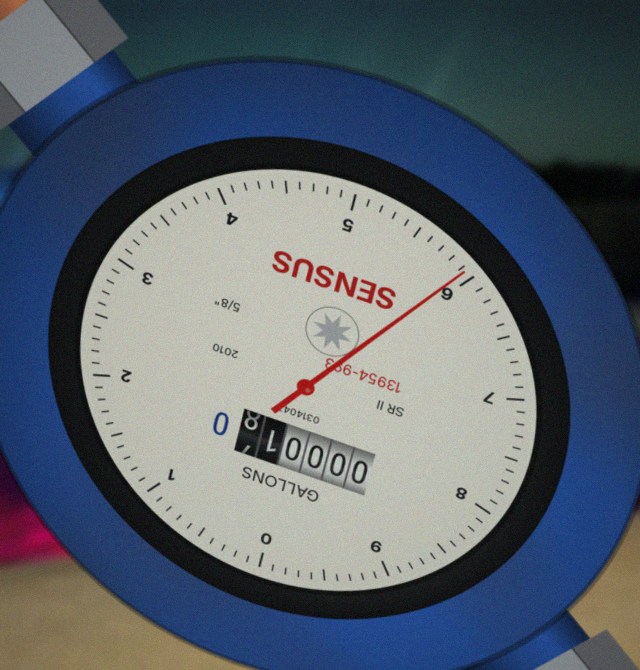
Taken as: 175.9
